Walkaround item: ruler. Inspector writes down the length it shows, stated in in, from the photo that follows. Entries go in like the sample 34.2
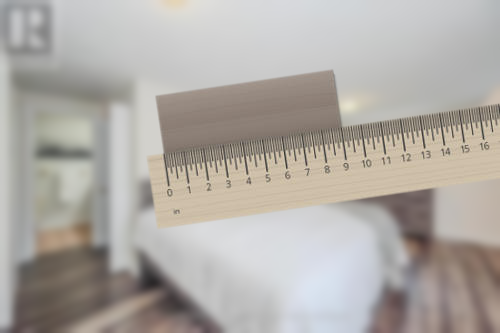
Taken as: 9
